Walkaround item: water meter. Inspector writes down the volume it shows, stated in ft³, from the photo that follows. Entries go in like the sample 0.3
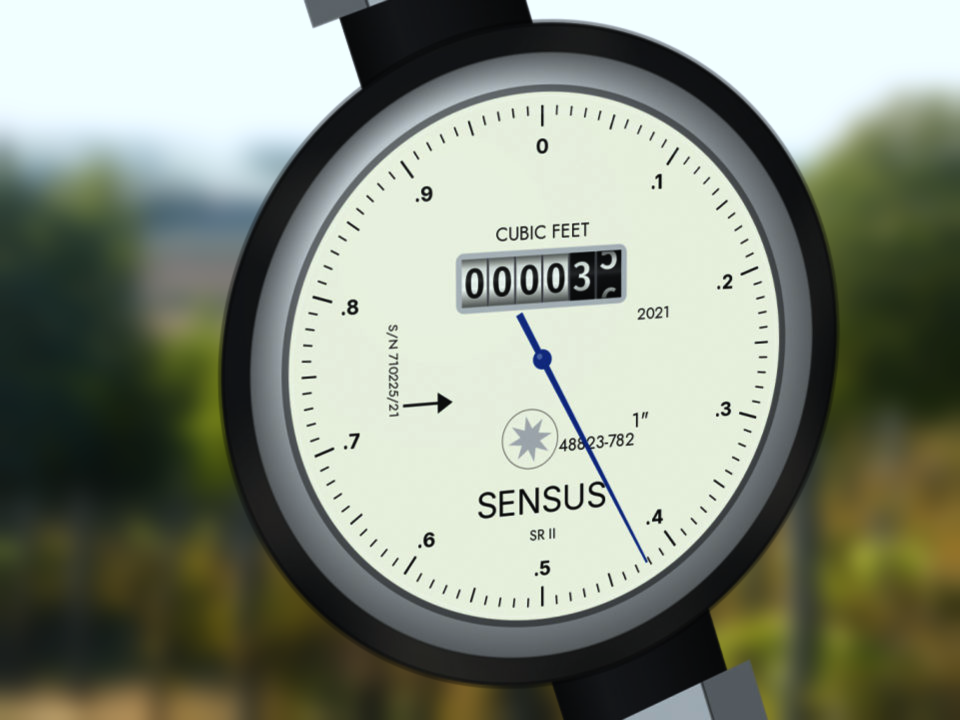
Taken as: 35.42
